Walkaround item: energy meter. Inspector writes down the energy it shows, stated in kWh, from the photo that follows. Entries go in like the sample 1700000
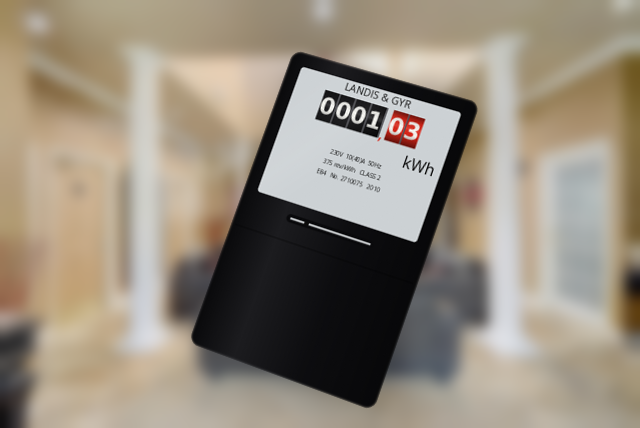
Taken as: 1.03
